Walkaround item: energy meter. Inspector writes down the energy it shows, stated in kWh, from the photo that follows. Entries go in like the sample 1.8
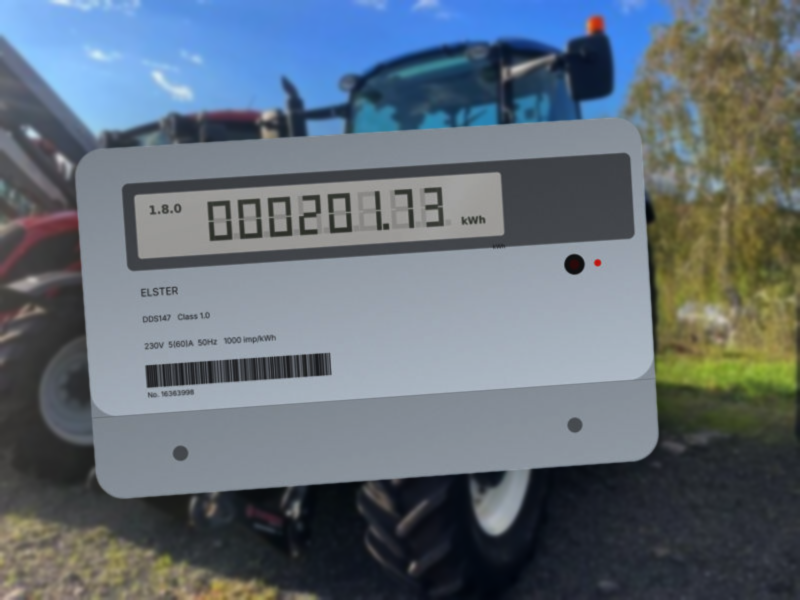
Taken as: 201.73
